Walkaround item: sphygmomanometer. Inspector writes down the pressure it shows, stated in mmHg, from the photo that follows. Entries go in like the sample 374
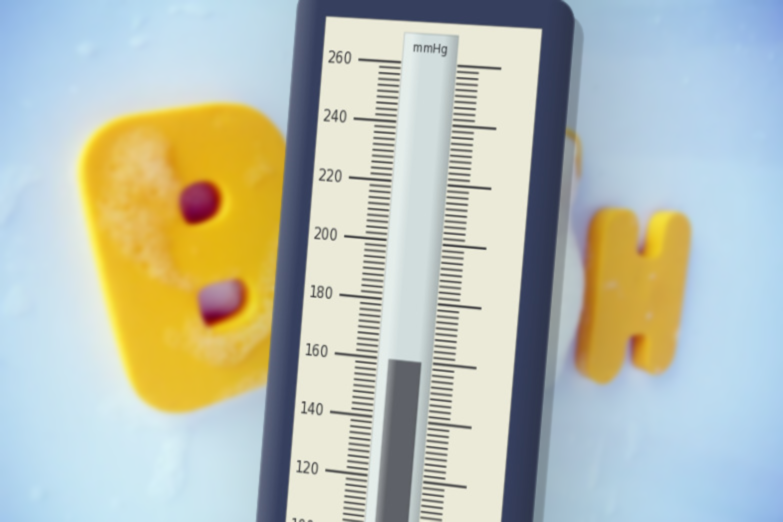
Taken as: 160
